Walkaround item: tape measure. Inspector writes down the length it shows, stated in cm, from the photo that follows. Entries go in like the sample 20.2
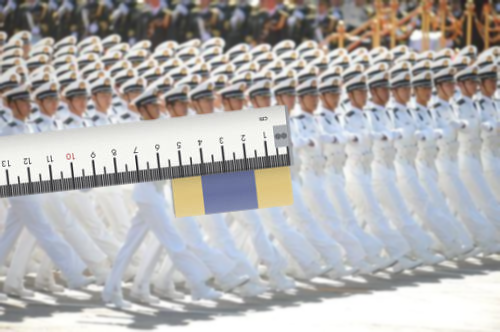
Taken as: 5.5
